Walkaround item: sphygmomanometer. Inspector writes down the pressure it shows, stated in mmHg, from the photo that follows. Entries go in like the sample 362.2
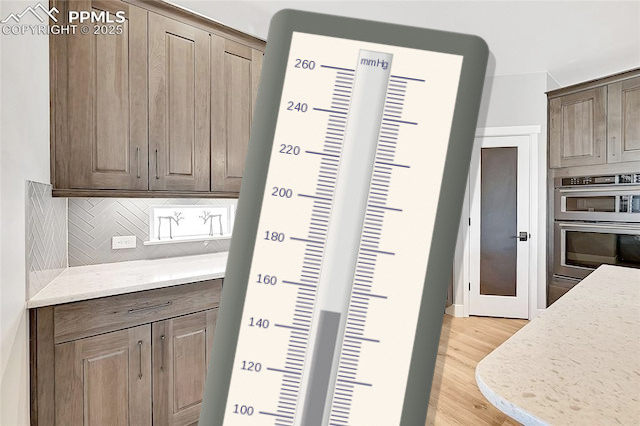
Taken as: 150
